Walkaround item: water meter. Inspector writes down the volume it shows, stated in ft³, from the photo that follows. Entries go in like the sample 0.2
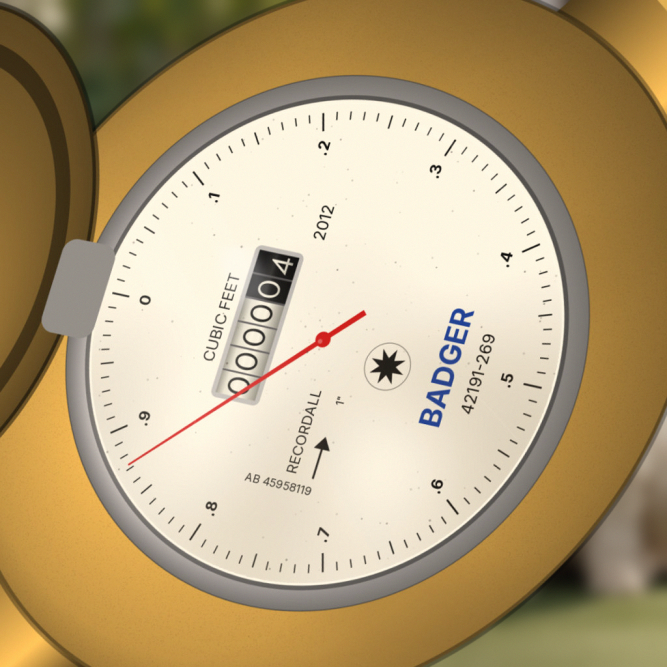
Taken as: 3.87
